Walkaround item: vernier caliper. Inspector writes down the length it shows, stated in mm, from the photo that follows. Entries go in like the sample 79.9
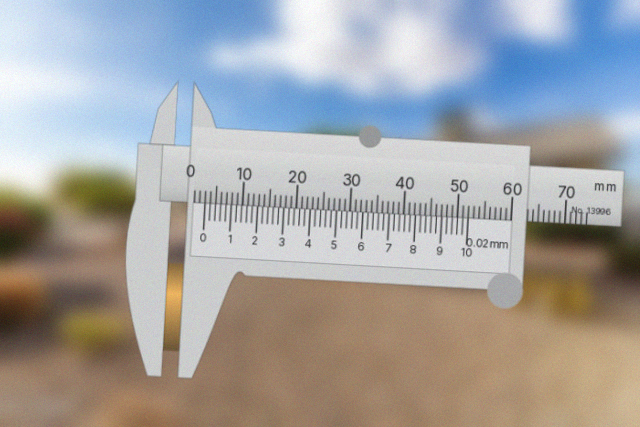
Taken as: 3.0
